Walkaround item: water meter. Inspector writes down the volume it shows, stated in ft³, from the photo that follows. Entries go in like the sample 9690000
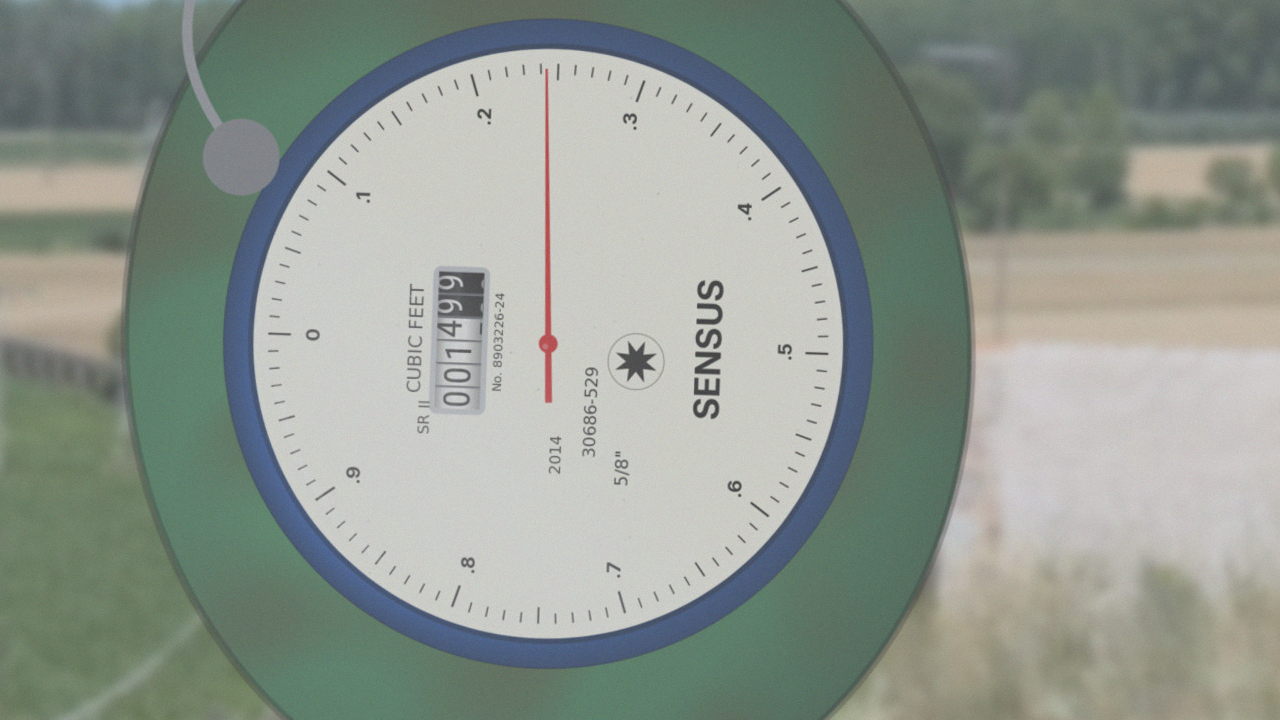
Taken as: 1499.24
